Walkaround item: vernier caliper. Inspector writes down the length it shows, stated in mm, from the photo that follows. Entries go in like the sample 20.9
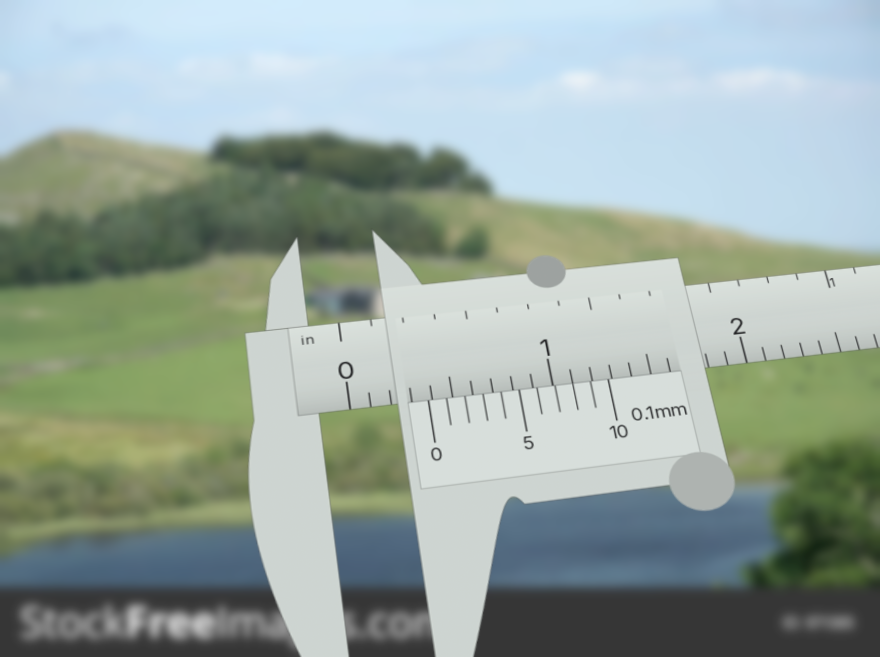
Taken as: 3.8
